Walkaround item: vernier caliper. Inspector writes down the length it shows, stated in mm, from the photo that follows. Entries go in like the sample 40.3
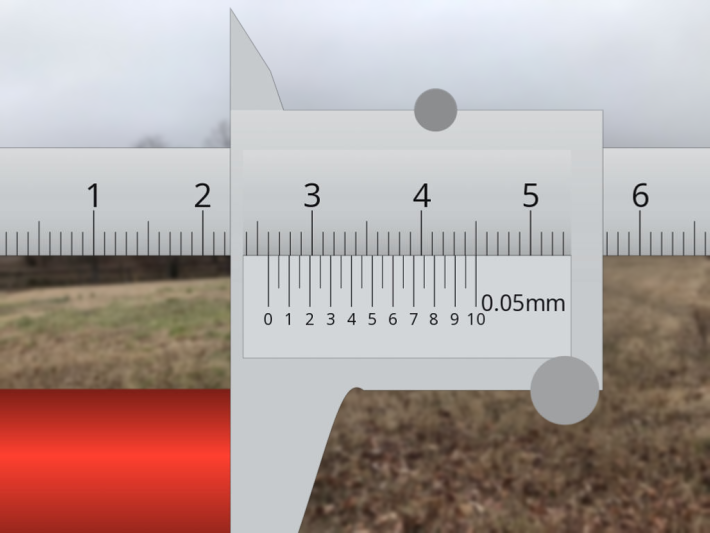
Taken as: 26.0
